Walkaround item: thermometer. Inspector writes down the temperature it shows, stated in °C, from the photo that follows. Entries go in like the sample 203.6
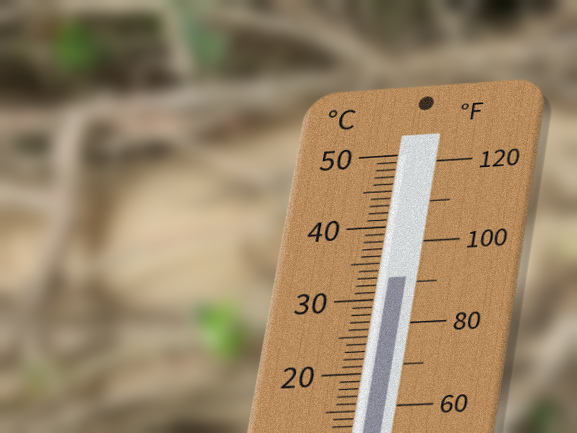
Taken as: 33
